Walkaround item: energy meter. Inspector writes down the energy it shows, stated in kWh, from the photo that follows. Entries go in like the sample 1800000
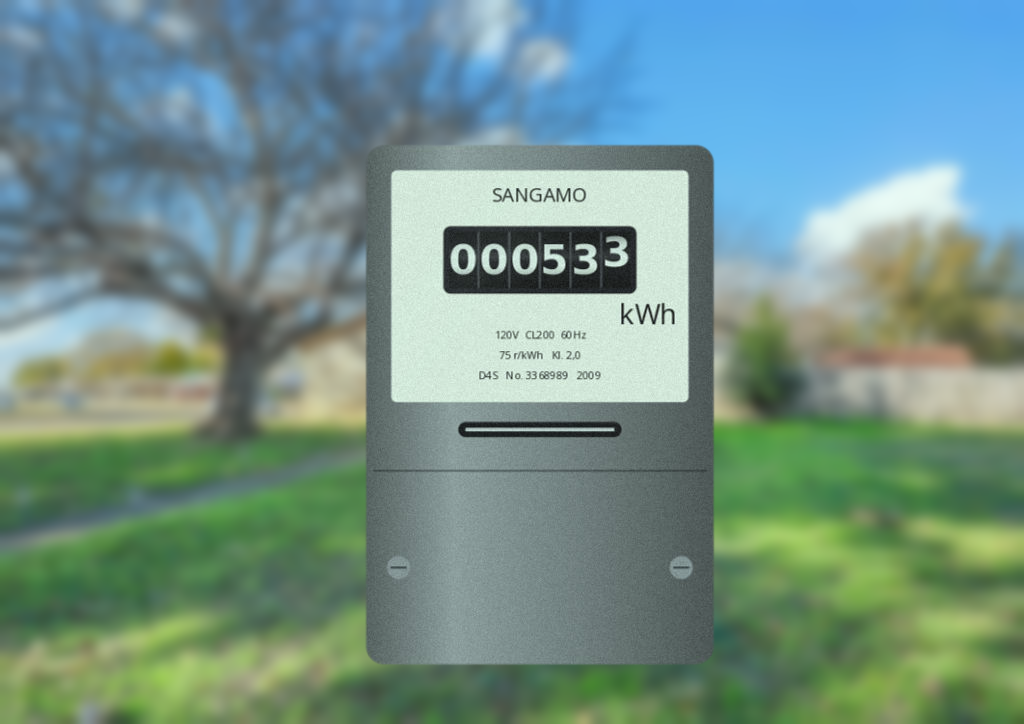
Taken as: 533
